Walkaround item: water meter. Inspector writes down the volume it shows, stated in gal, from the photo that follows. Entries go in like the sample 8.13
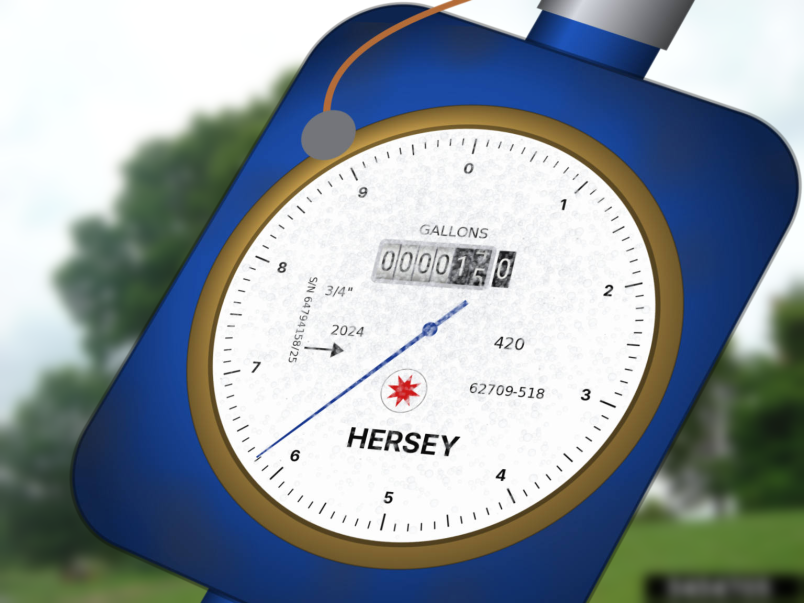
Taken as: 146.2
